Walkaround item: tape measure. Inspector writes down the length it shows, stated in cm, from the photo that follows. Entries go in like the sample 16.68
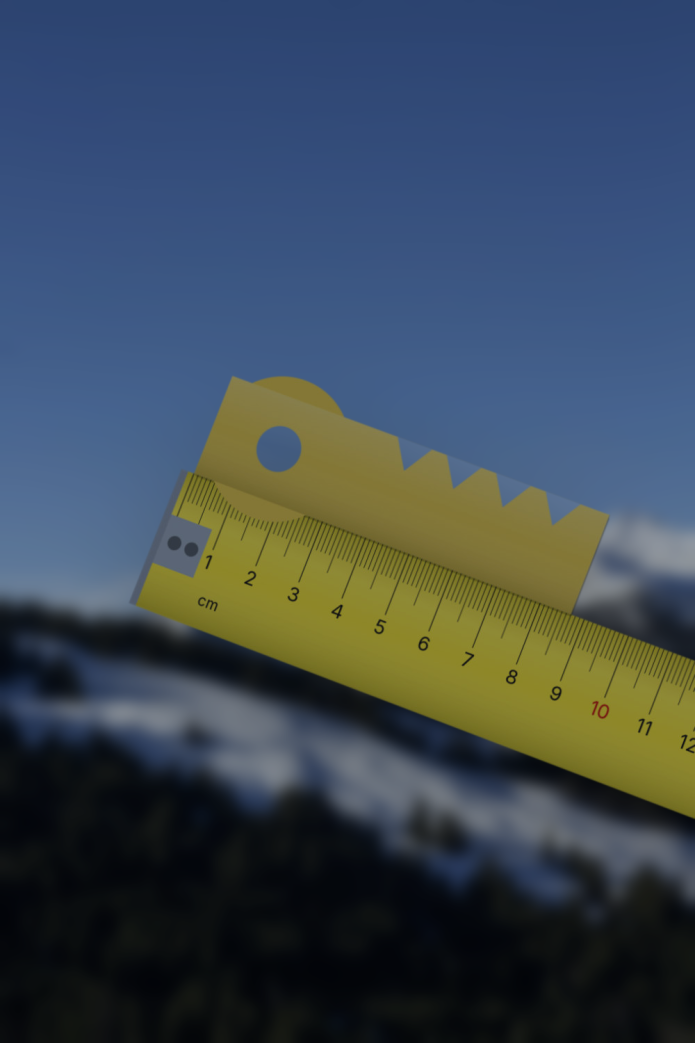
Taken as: 8.7
